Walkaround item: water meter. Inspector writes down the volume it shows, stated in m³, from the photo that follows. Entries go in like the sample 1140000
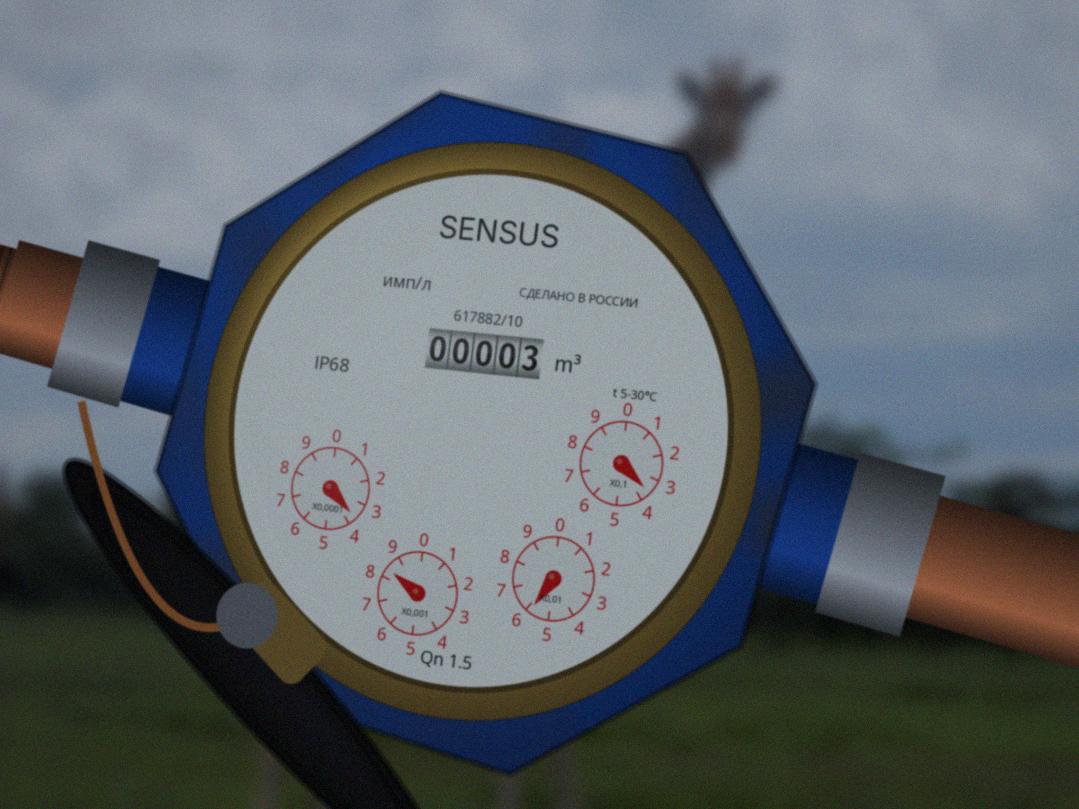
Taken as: 3.3583
